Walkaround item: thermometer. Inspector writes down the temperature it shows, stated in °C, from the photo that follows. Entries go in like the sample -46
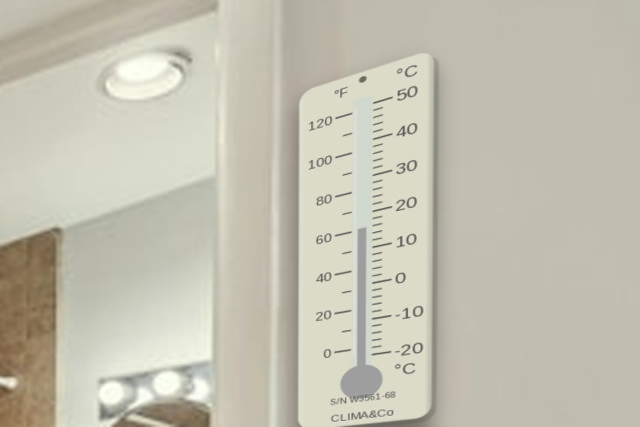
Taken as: 16
